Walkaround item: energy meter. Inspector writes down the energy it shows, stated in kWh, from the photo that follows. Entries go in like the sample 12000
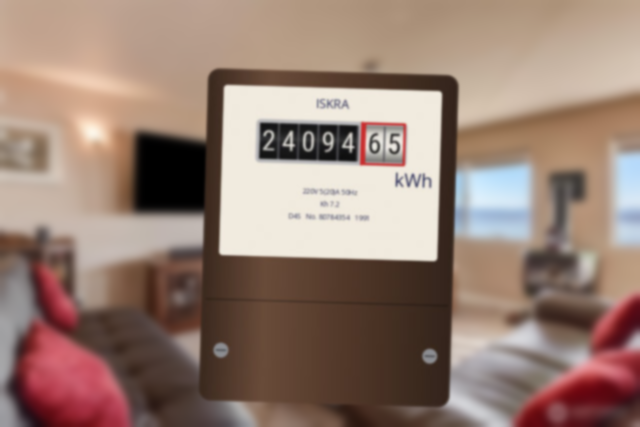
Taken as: 24094.65
